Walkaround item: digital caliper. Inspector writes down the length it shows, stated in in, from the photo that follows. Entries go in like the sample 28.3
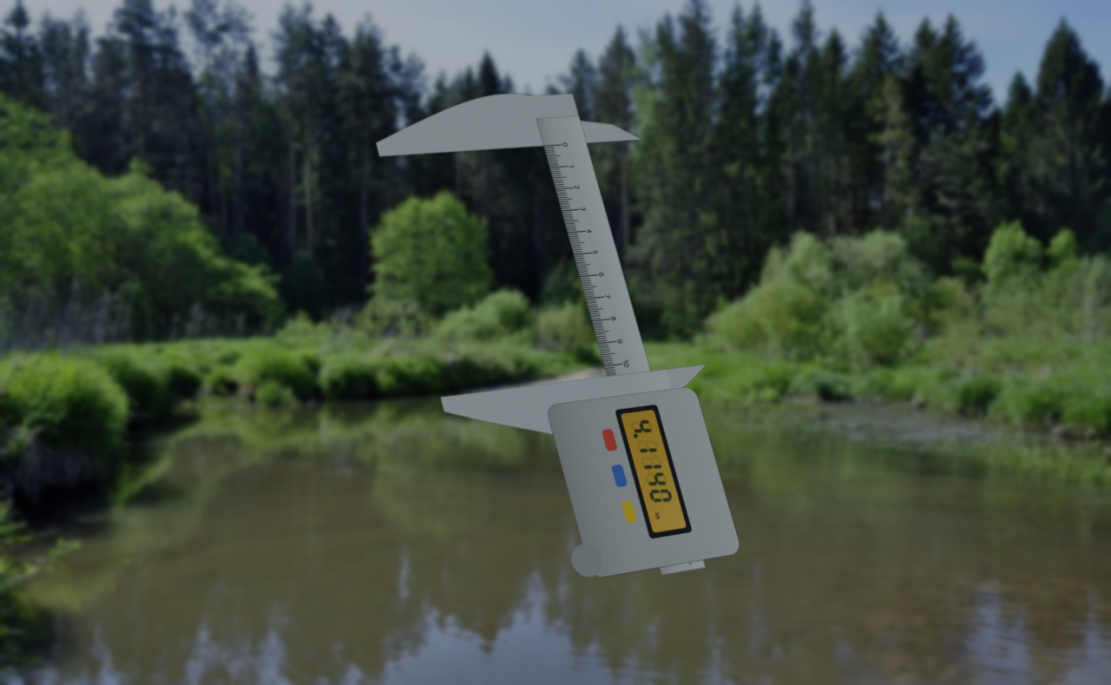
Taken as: 4.1140
